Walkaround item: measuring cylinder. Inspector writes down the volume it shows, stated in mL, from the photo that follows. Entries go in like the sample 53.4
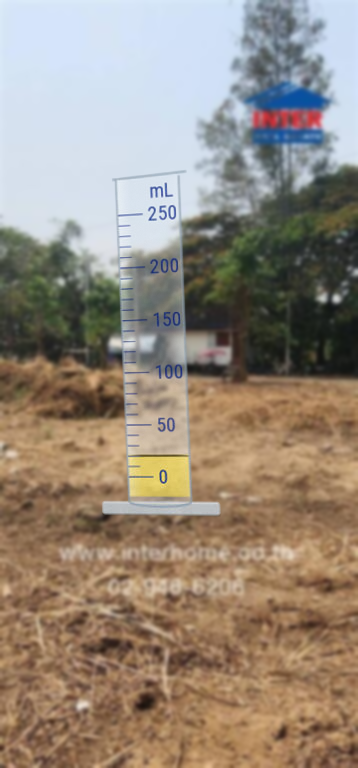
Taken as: 20
